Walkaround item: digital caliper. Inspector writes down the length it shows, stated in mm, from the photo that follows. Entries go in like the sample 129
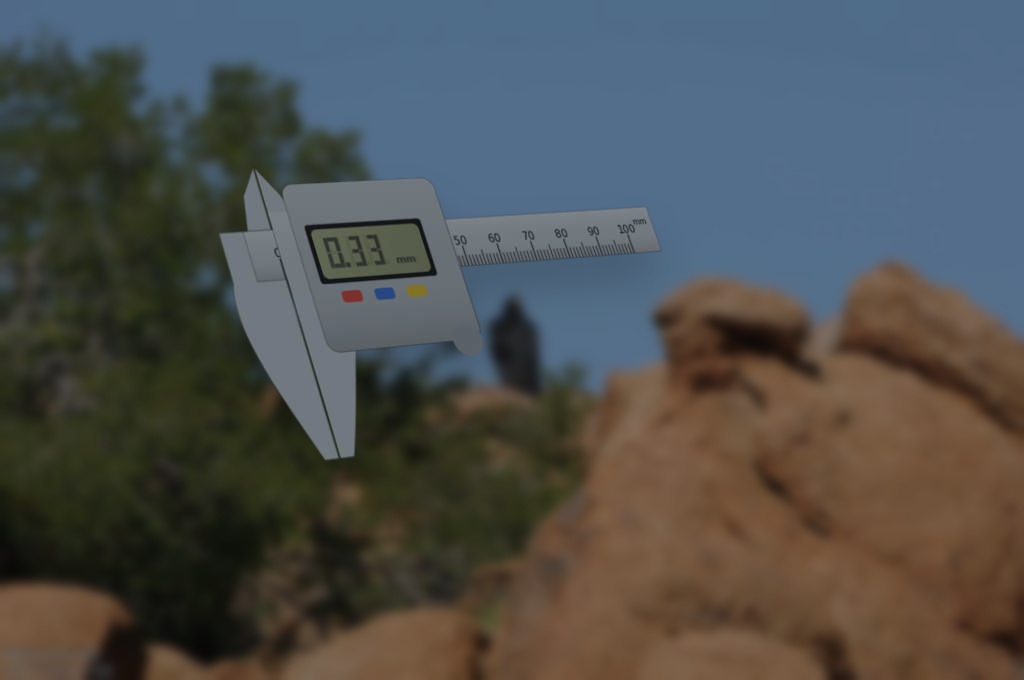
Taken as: 0.33
